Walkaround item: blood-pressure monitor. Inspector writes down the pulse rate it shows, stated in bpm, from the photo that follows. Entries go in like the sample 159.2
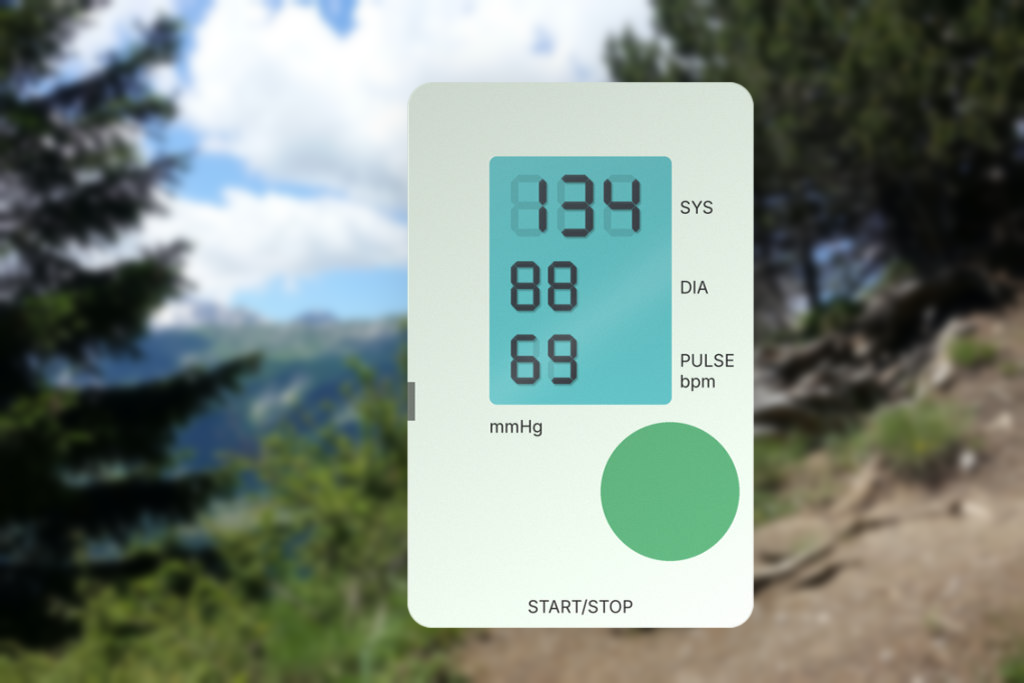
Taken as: 69
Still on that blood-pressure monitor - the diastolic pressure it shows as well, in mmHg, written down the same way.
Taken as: 88
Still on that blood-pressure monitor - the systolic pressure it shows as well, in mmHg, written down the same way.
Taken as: 134
